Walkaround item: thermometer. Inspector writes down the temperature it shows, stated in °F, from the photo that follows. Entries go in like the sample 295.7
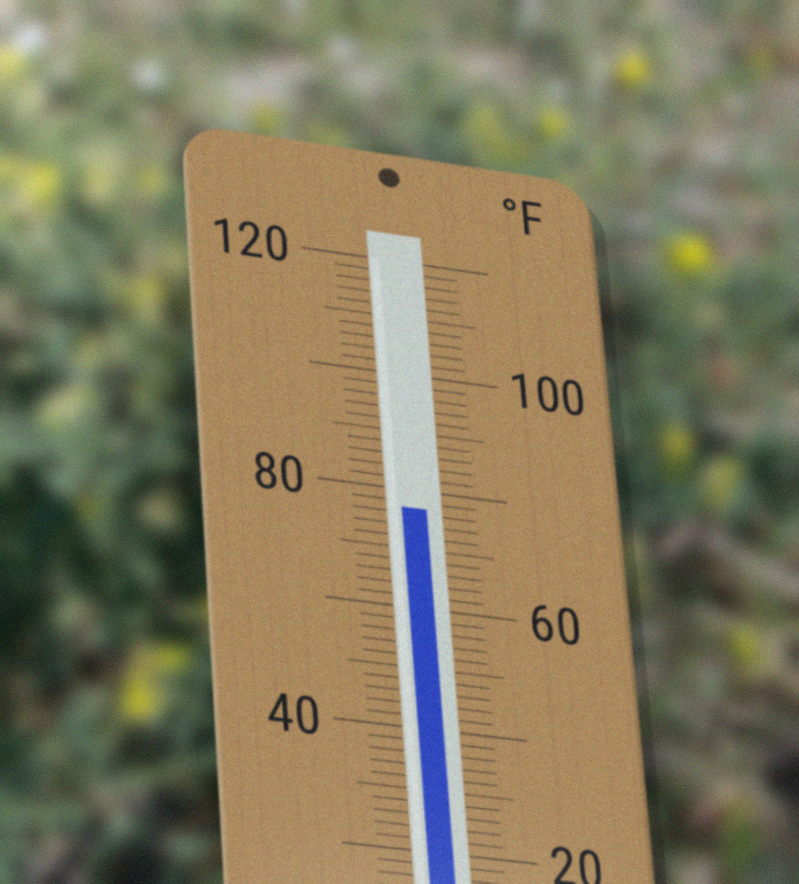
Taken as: 77
